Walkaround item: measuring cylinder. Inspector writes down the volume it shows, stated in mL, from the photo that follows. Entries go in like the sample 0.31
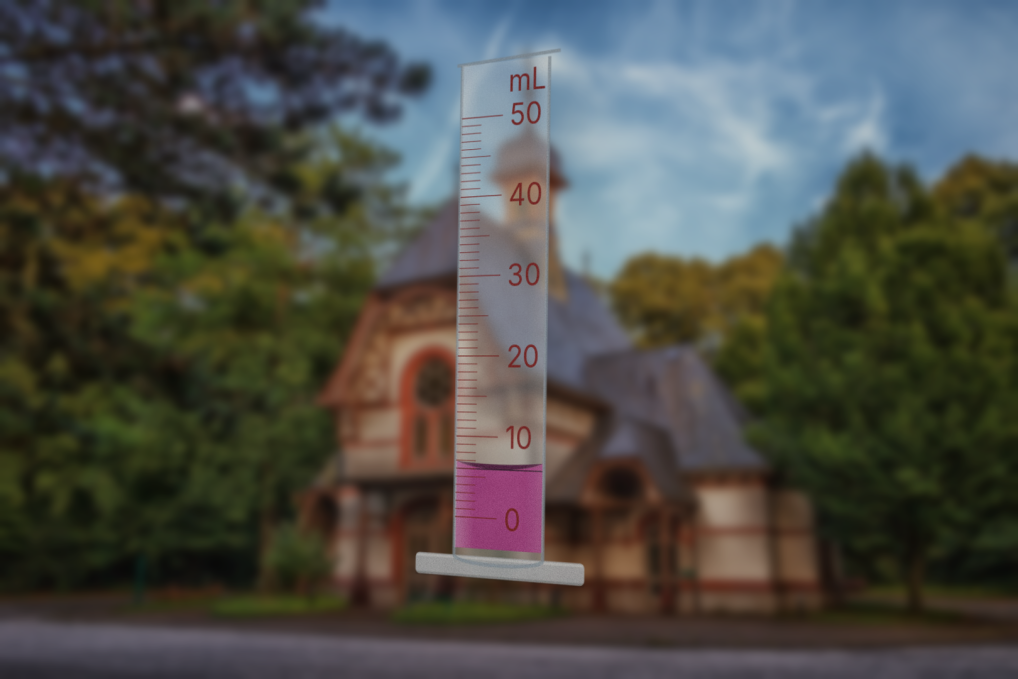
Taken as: 6
